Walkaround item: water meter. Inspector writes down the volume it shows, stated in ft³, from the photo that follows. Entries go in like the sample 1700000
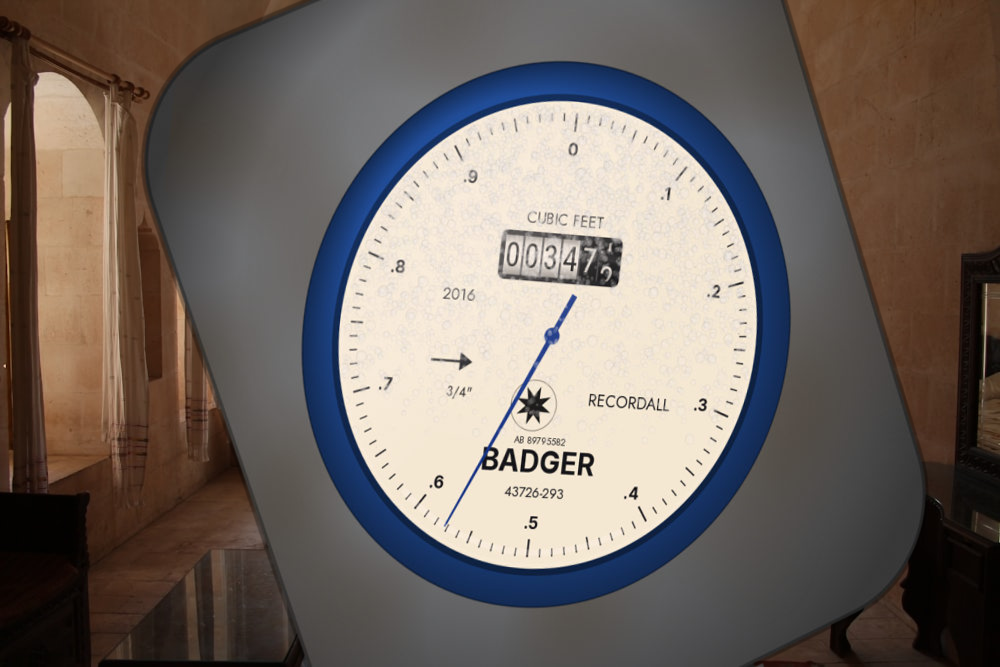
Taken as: 3471.57
